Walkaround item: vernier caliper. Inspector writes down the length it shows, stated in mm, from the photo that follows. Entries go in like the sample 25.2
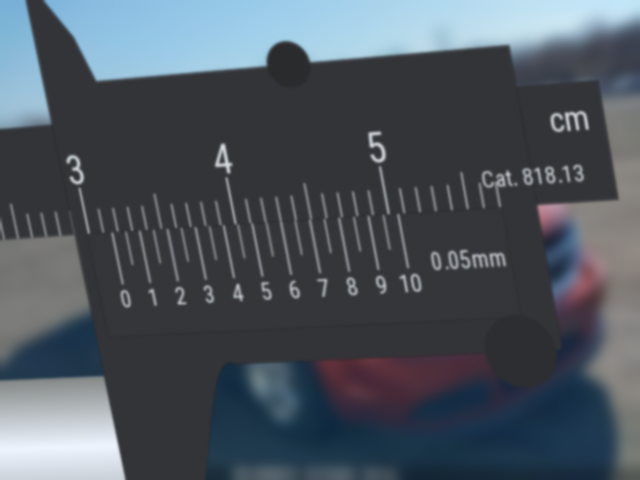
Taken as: 31.6
